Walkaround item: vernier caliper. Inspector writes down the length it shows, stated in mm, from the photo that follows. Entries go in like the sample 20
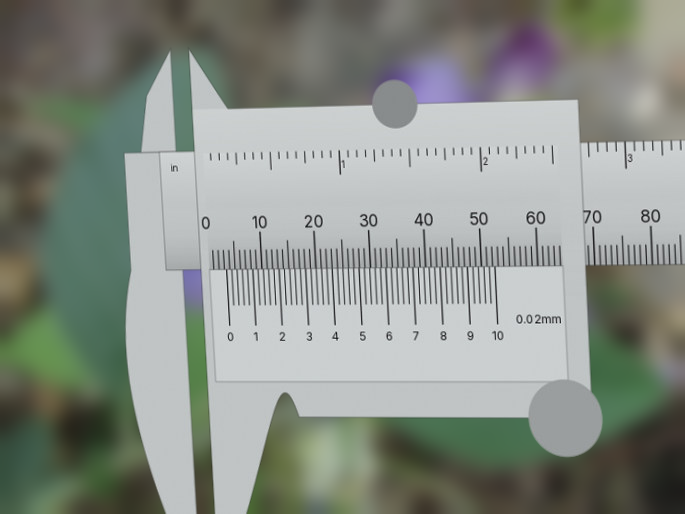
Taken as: 3.4
